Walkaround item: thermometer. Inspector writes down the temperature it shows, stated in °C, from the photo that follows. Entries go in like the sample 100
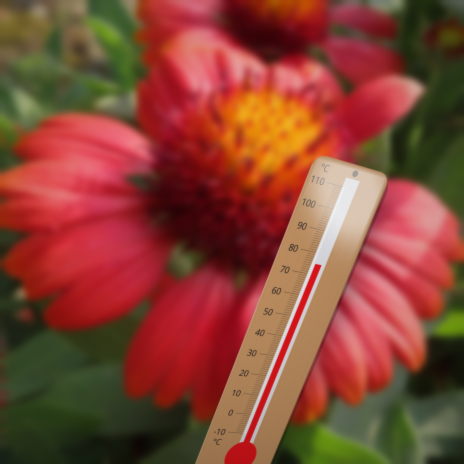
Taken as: 75
